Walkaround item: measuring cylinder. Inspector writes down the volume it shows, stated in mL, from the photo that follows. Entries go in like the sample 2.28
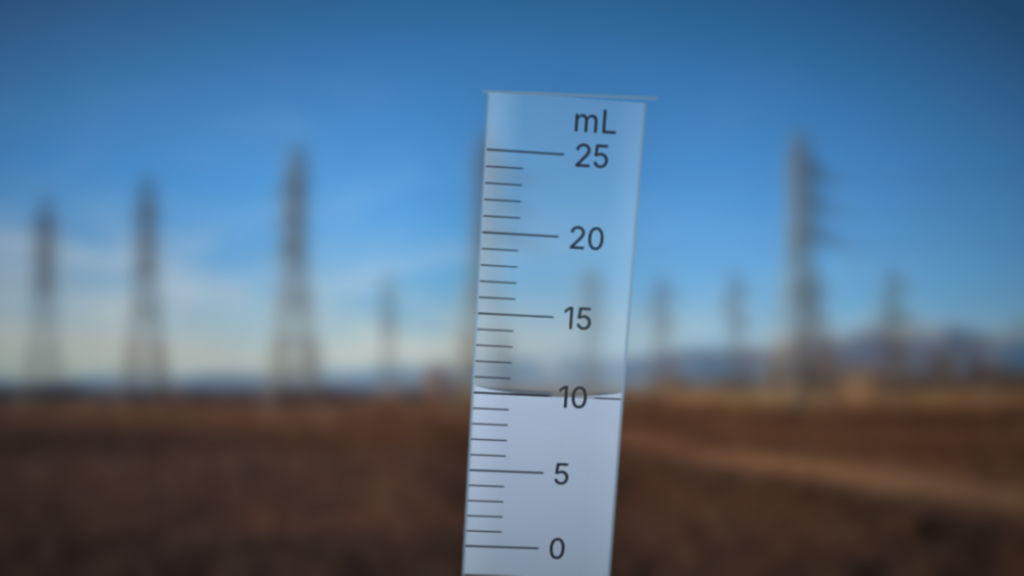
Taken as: 10
